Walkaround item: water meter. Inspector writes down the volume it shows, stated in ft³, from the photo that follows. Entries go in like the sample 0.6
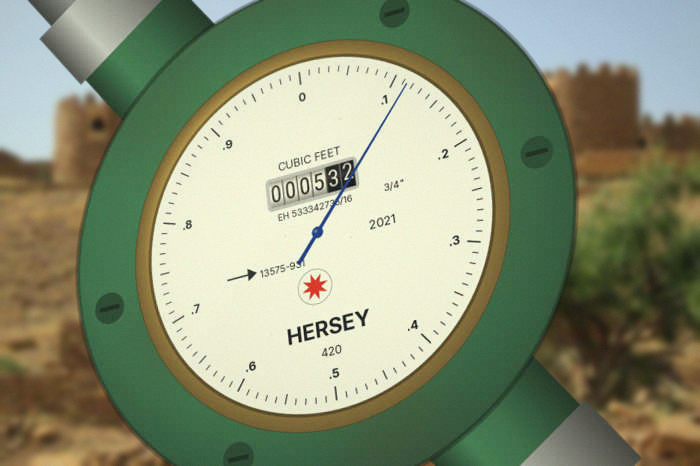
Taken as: 532.11
